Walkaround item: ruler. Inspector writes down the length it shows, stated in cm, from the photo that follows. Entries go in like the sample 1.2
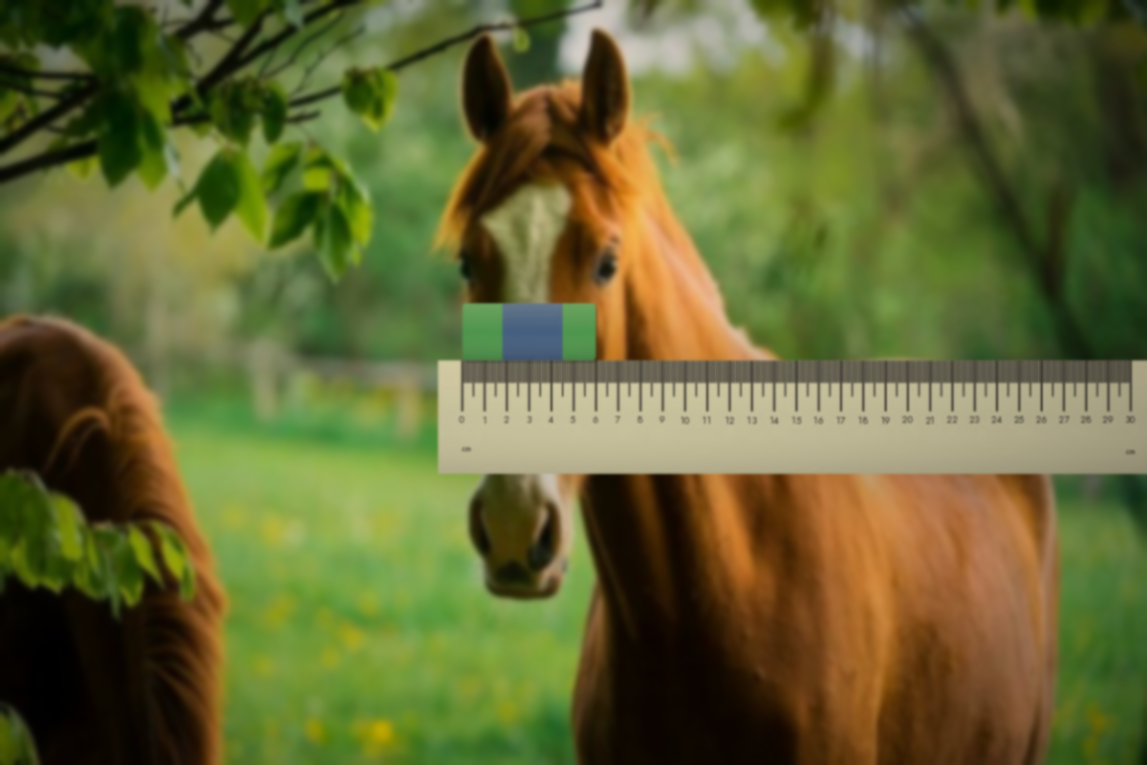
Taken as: 6
